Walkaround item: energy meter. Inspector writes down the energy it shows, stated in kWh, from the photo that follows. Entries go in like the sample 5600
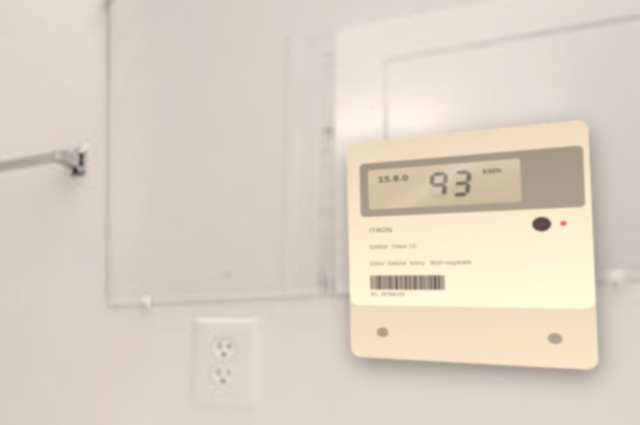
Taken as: 93
